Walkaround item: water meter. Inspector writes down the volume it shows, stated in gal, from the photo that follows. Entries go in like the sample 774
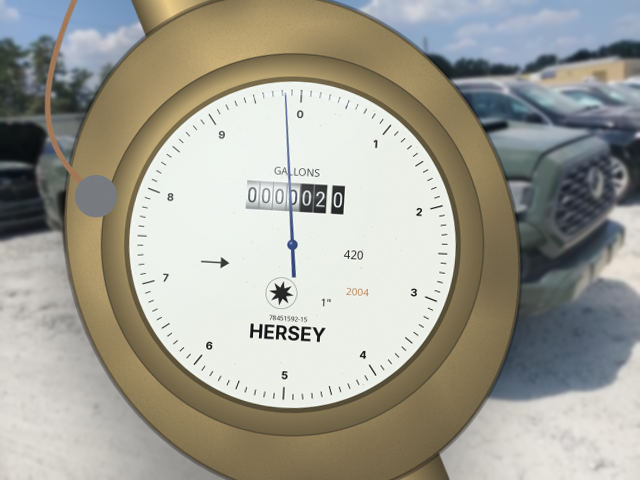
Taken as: 19.8
